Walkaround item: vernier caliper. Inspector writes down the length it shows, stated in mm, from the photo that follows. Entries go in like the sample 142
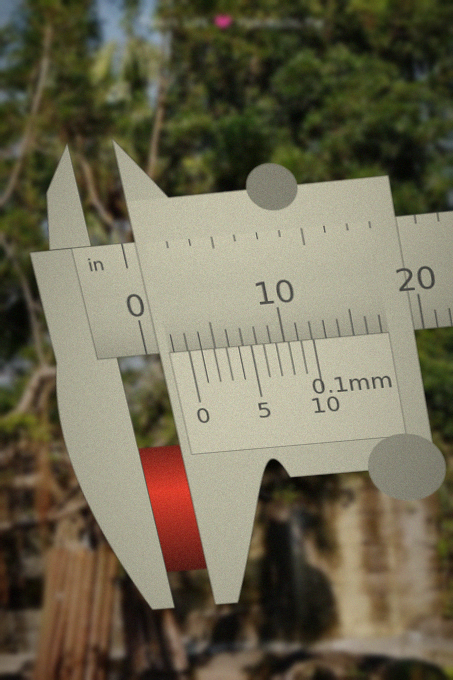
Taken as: 3.1
